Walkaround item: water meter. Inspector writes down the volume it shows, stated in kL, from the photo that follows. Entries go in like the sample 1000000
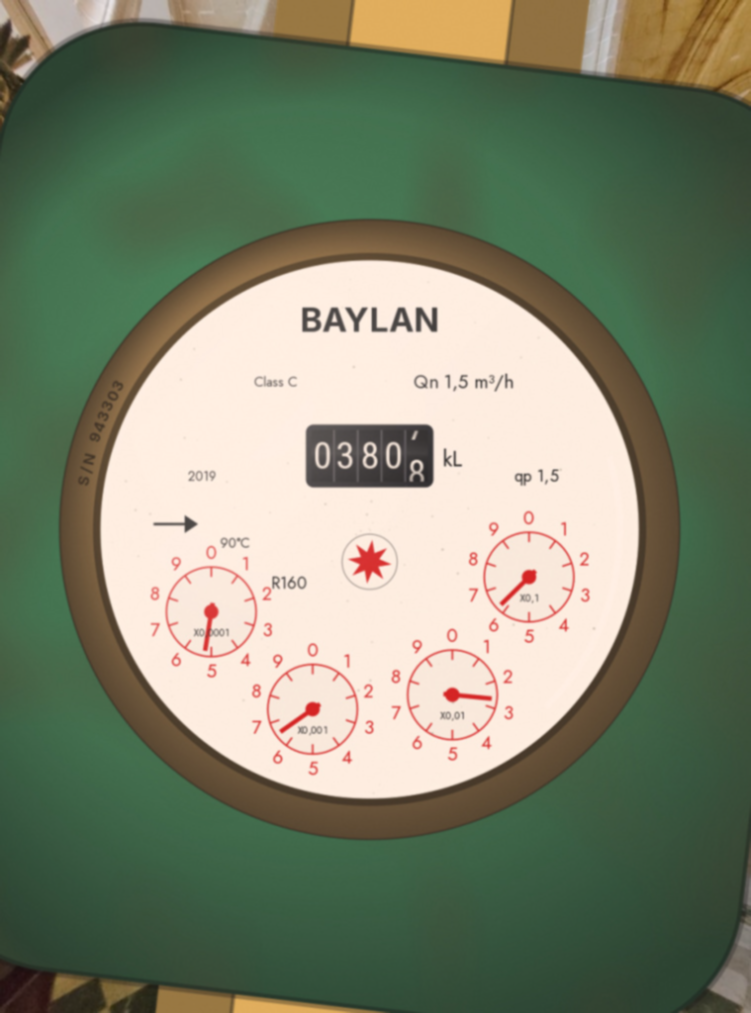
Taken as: 3807.6265
